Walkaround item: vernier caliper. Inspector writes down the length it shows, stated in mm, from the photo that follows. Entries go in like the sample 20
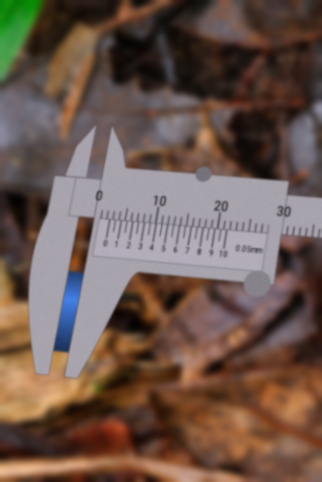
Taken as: 2.5
